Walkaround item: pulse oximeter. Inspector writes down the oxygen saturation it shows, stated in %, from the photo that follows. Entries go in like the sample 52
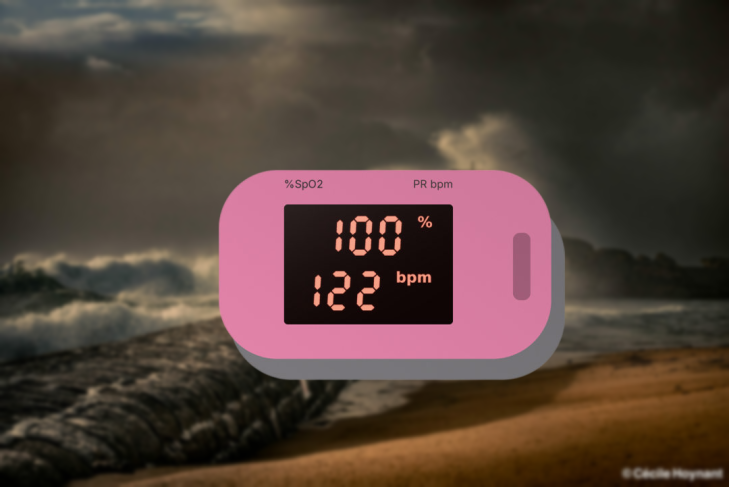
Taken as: 100
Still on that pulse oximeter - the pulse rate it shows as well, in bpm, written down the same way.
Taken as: 122
